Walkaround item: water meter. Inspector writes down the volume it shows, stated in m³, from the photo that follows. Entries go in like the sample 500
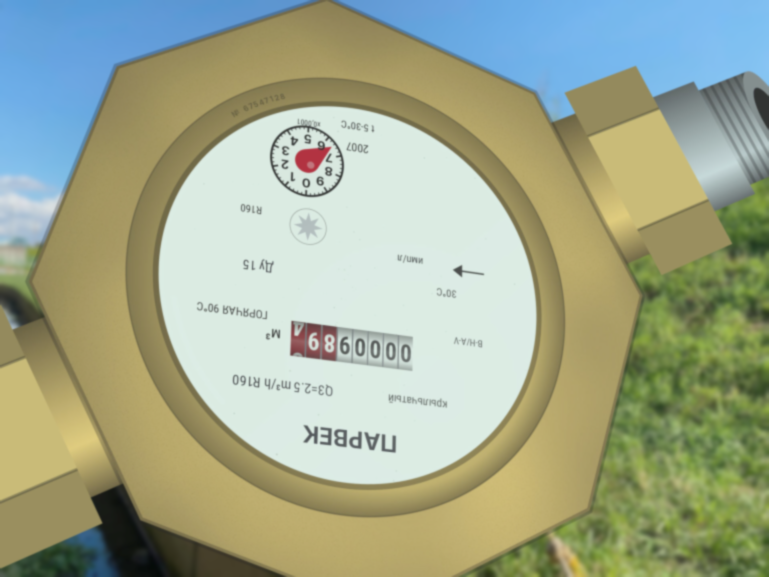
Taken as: 9.8936
